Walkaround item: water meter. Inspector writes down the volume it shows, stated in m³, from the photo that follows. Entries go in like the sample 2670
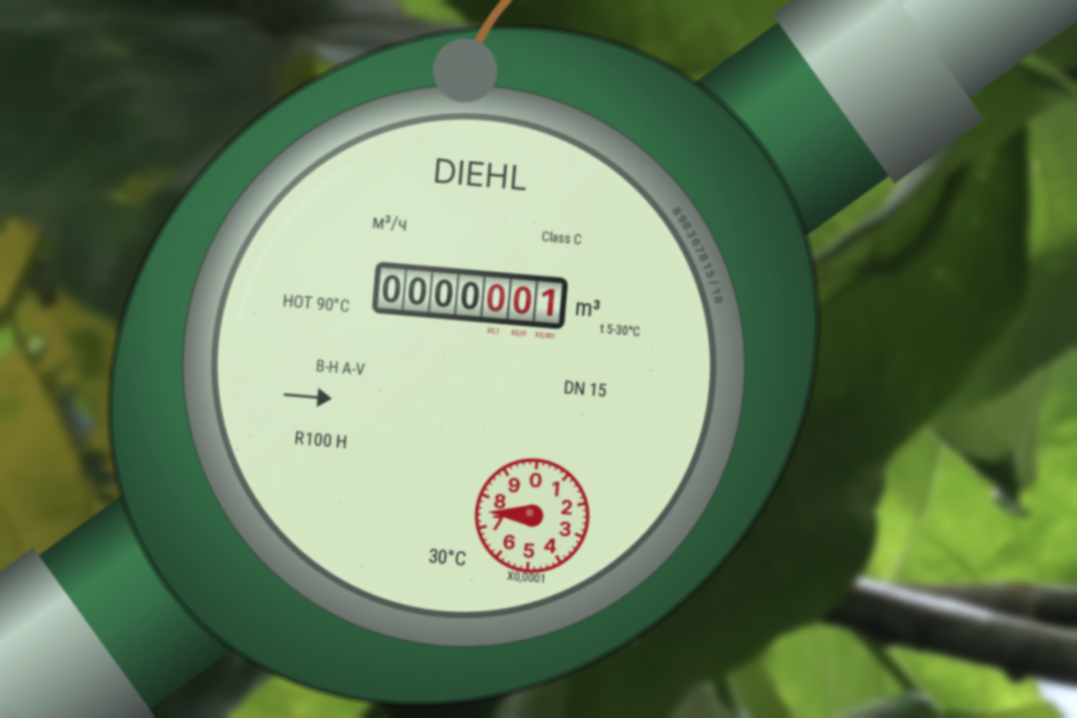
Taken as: 0.0017
